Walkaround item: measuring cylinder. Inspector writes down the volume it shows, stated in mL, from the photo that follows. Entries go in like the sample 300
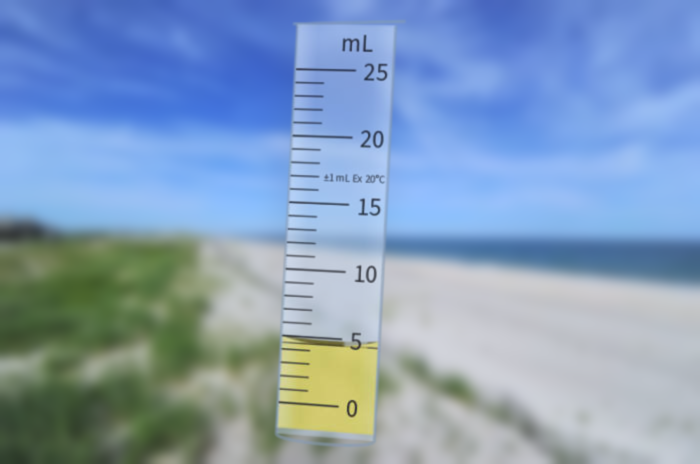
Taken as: 4.5
